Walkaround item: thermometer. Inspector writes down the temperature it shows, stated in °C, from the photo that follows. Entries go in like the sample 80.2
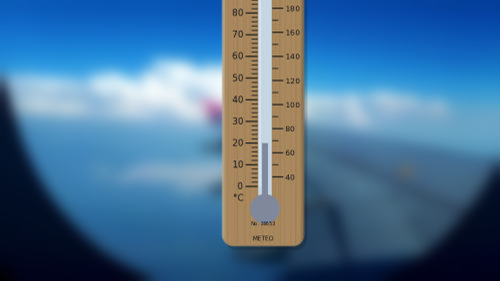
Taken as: 20
